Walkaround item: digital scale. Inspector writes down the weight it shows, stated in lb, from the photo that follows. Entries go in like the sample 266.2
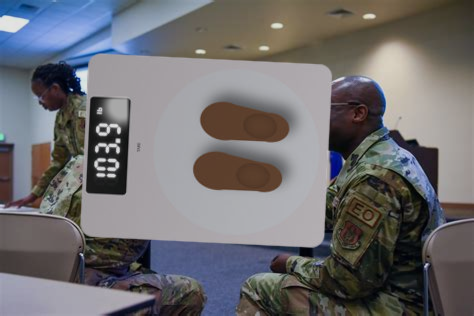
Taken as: 103.9
